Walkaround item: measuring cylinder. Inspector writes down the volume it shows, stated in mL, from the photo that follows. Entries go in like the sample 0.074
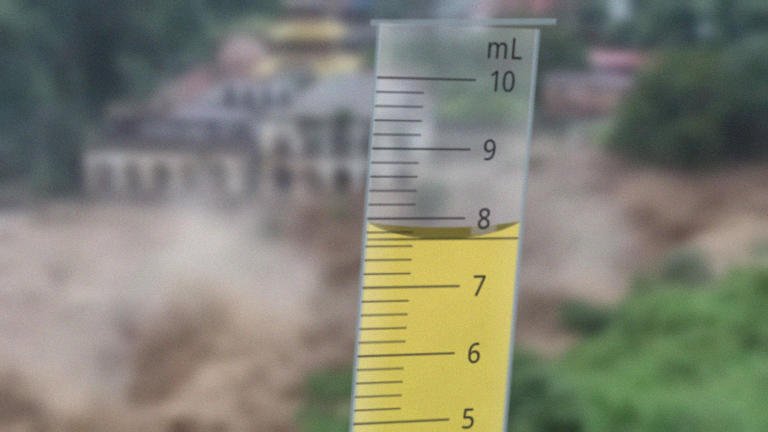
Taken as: 7.7
